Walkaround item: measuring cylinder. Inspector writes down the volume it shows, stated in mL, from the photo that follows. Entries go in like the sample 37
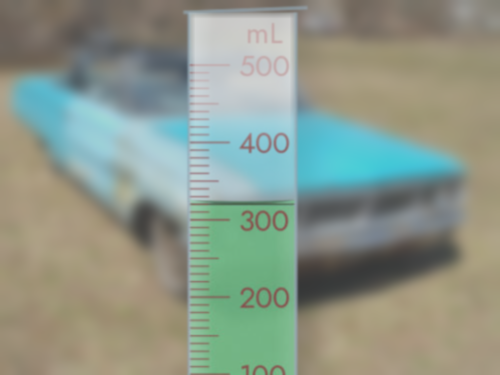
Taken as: 320
